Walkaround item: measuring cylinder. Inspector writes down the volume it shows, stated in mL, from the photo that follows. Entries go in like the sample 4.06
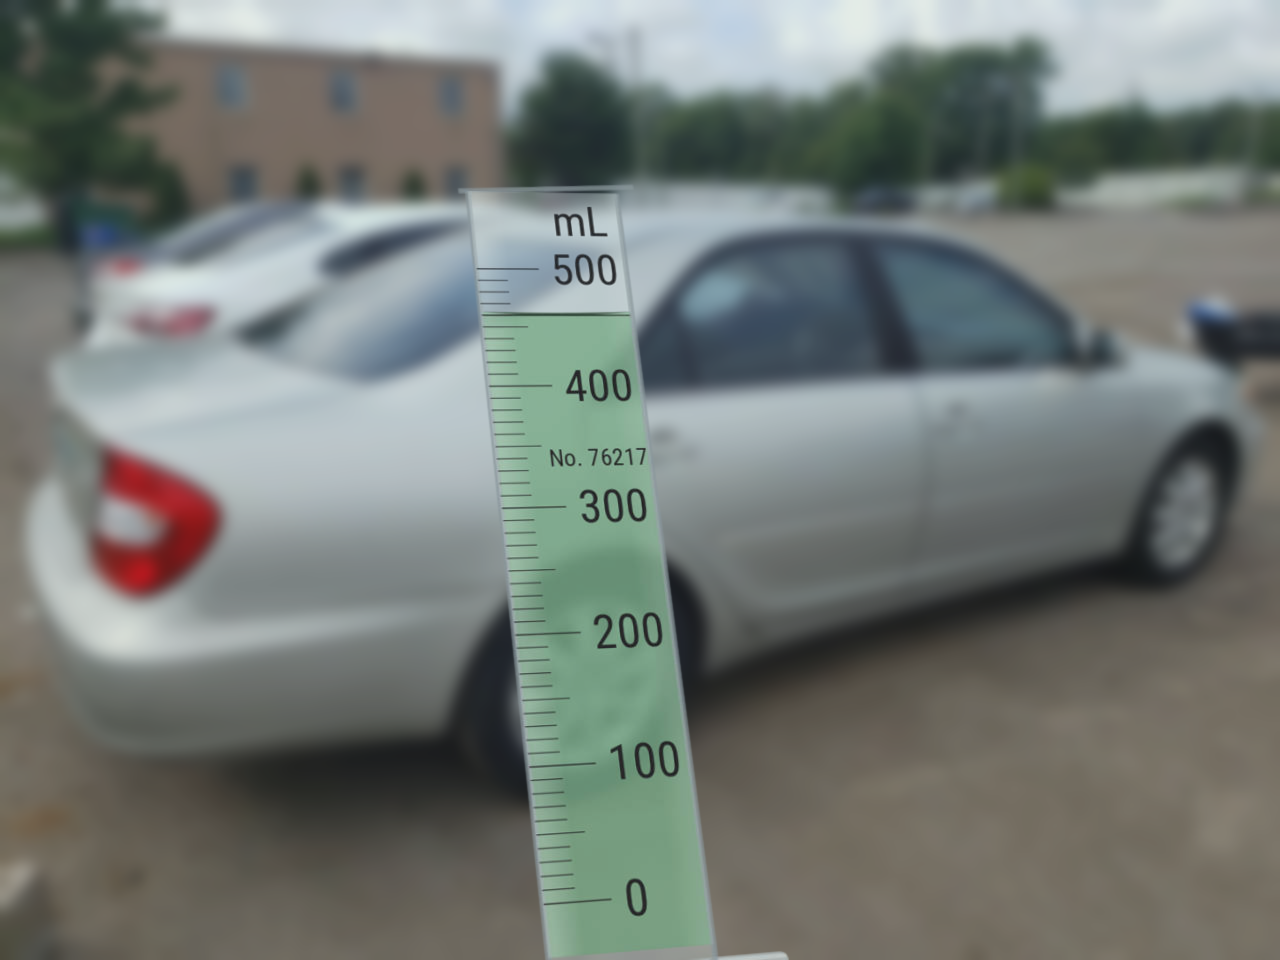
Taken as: 460
